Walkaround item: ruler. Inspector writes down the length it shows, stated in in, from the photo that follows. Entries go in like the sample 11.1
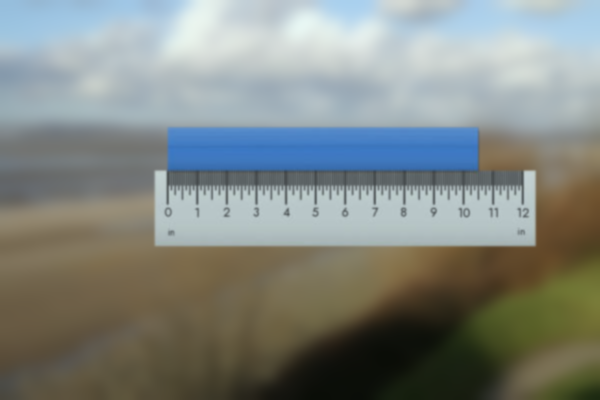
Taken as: 10.5
